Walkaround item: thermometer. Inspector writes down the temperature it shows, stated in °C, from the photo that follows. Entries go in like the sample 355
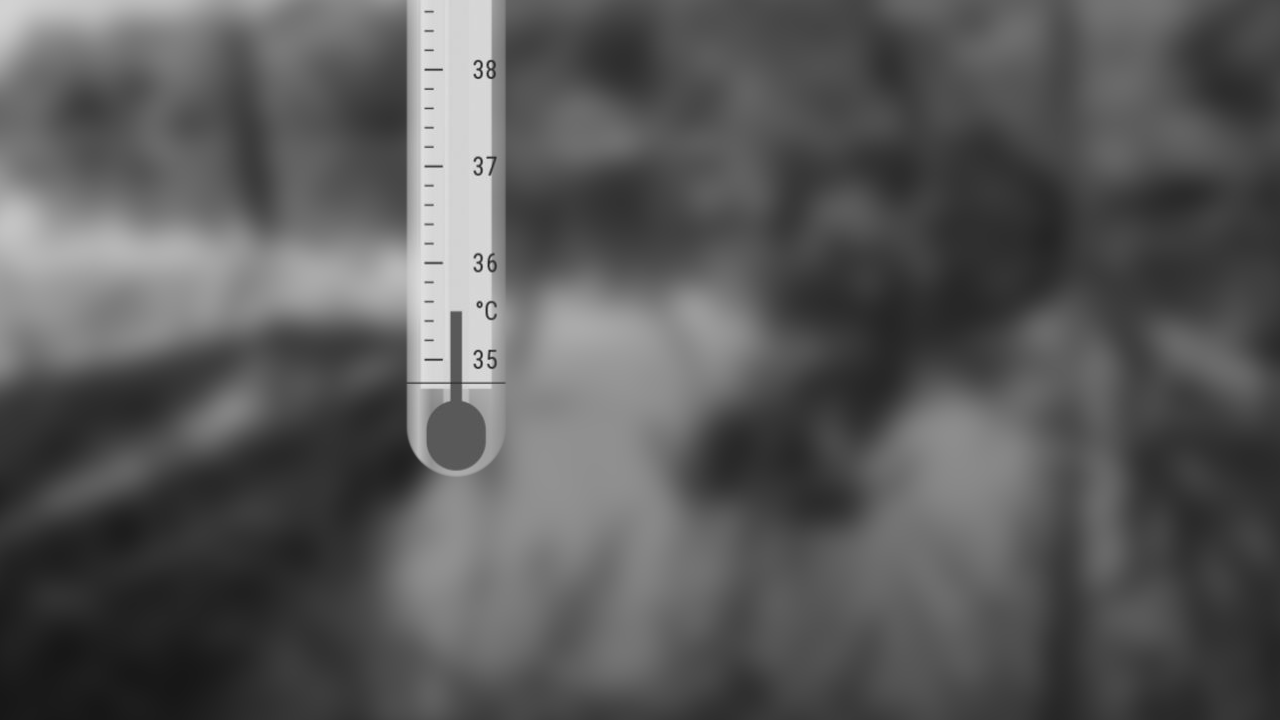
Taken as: 35.5
